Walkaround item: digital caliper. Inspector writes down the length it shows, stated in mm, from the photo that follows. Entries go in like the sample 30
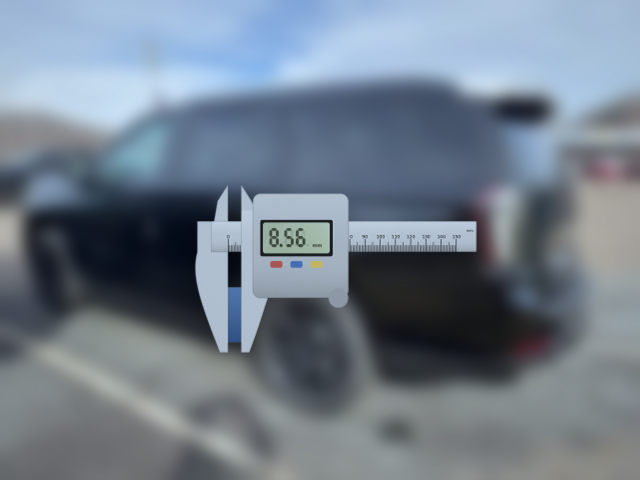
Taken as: 8.56
